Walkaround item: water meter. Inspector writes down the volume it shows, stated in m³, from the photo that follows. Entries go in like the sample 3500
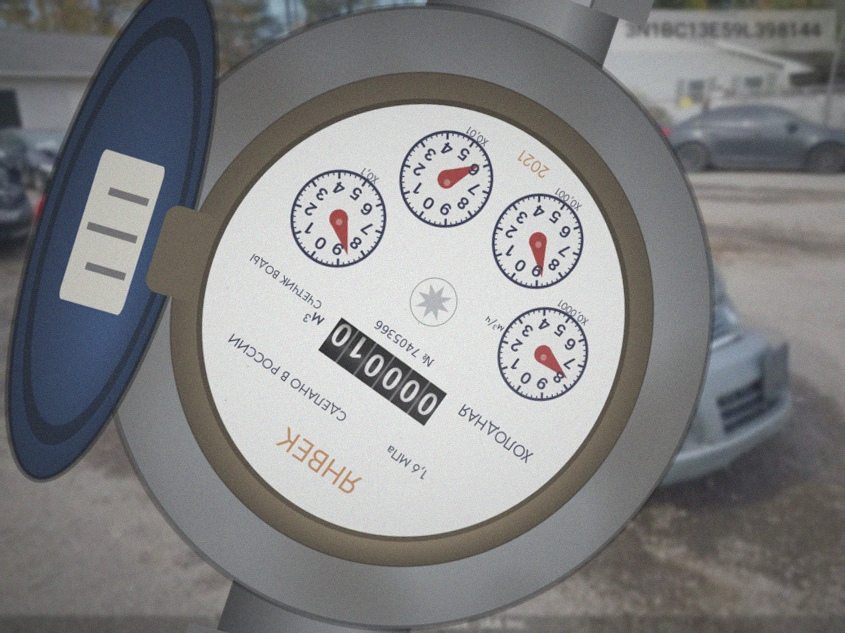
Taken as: 9.8587
